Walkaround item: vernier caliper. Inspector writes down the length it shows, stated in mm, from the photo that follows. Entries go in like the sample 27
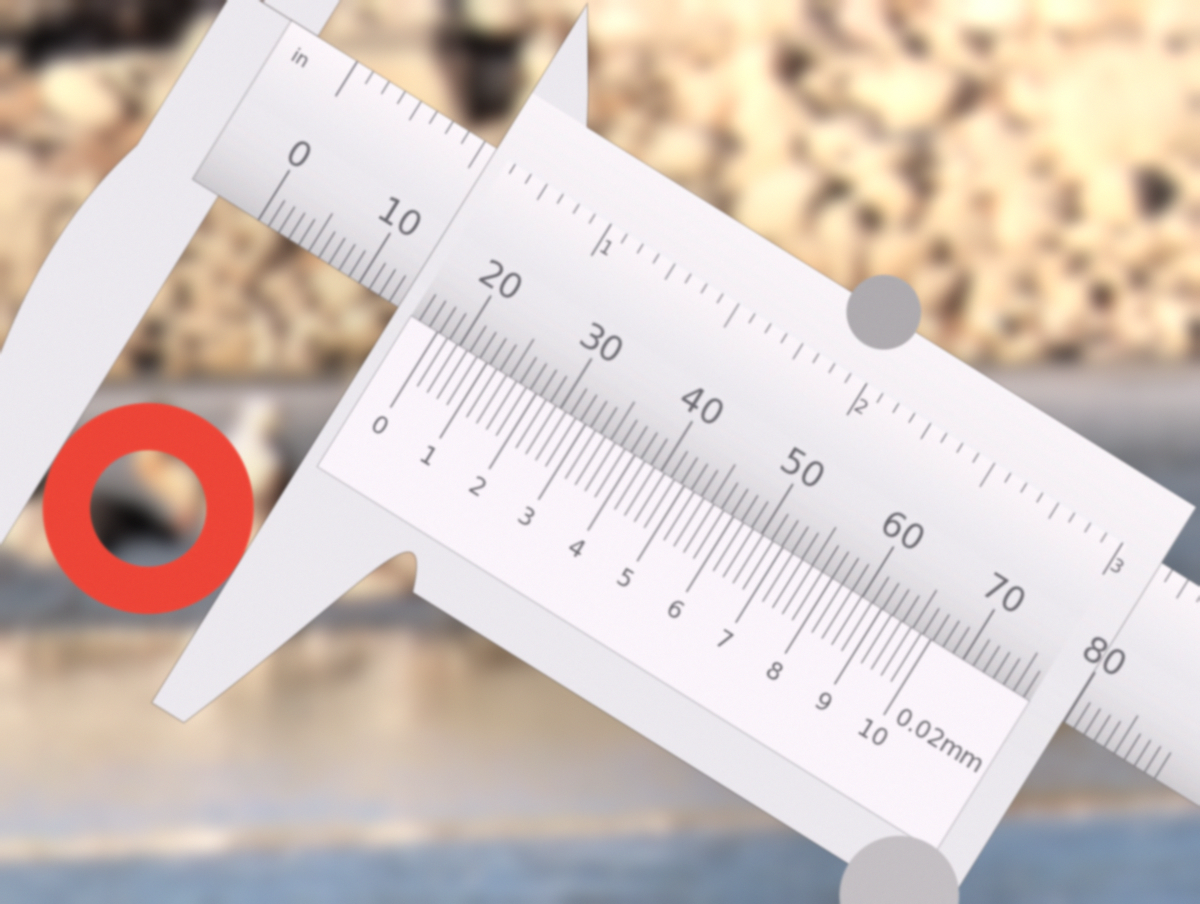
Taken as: 17.8
